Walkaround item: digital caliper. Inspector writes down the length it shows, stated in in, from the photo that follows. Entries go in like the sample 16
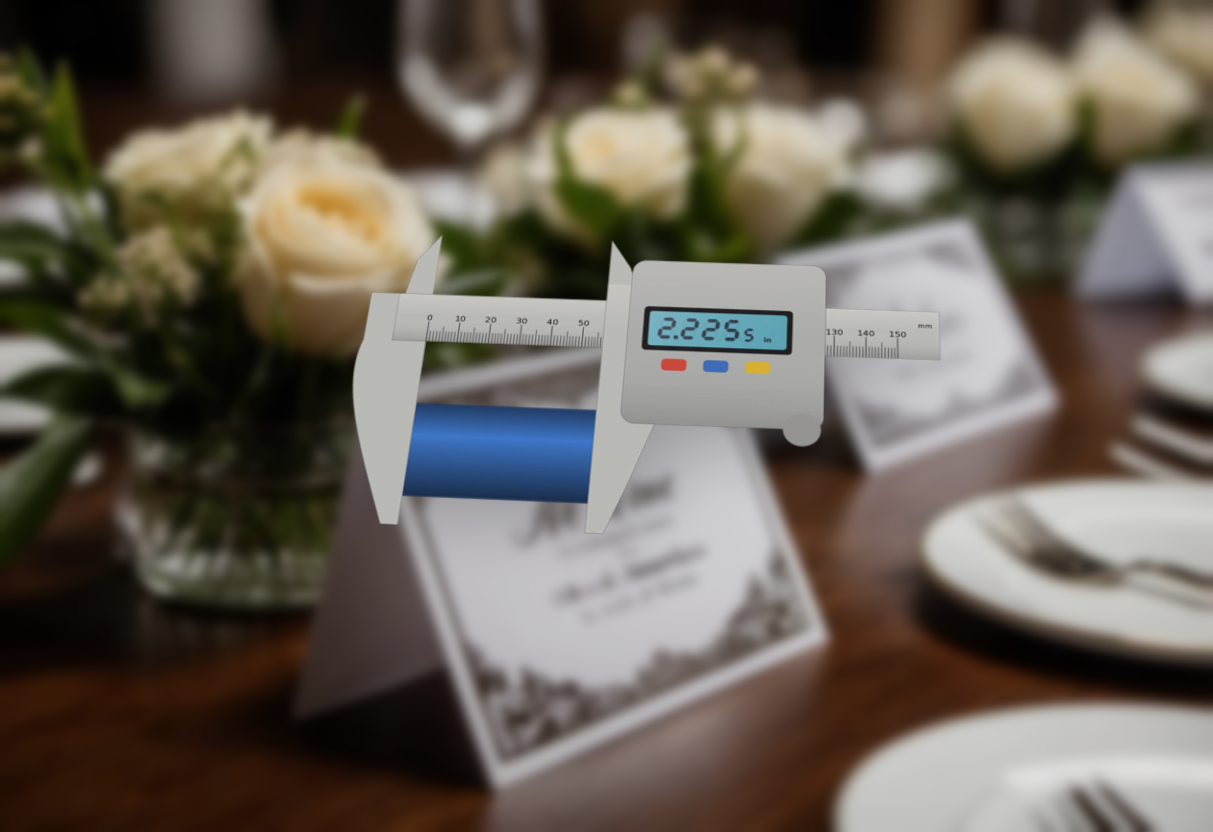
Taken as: 2.2255
